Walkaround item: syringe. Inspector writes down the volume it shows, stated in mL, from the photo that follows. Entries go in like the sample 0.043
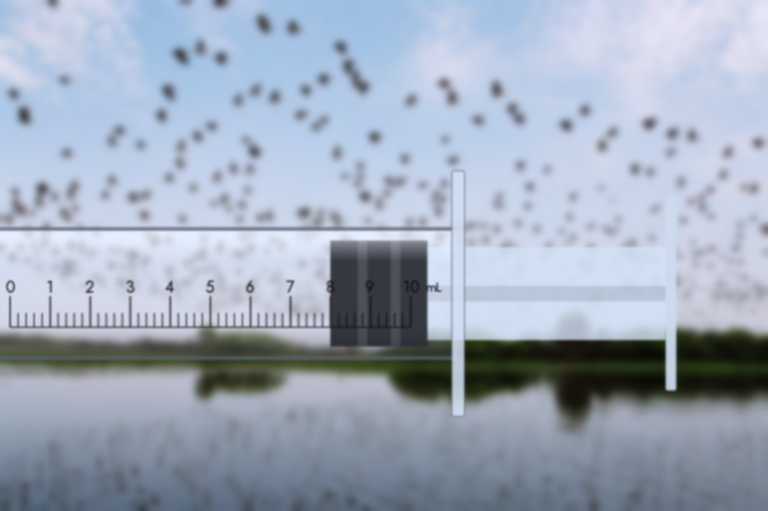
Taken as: 8
